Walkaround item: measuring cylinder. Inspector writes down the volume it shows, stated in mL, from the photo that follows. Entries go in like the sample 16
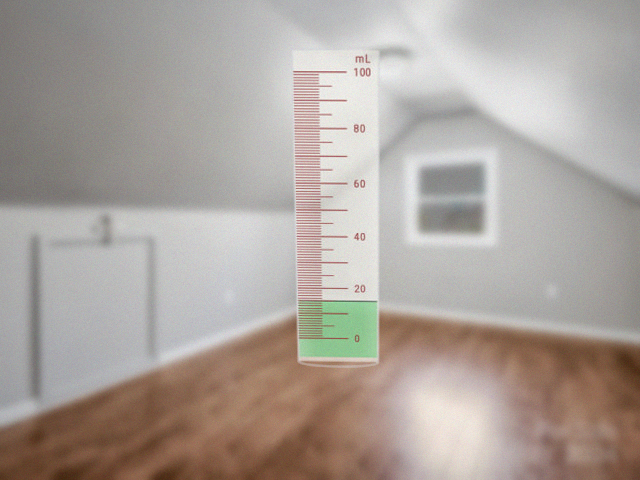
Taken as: 15
